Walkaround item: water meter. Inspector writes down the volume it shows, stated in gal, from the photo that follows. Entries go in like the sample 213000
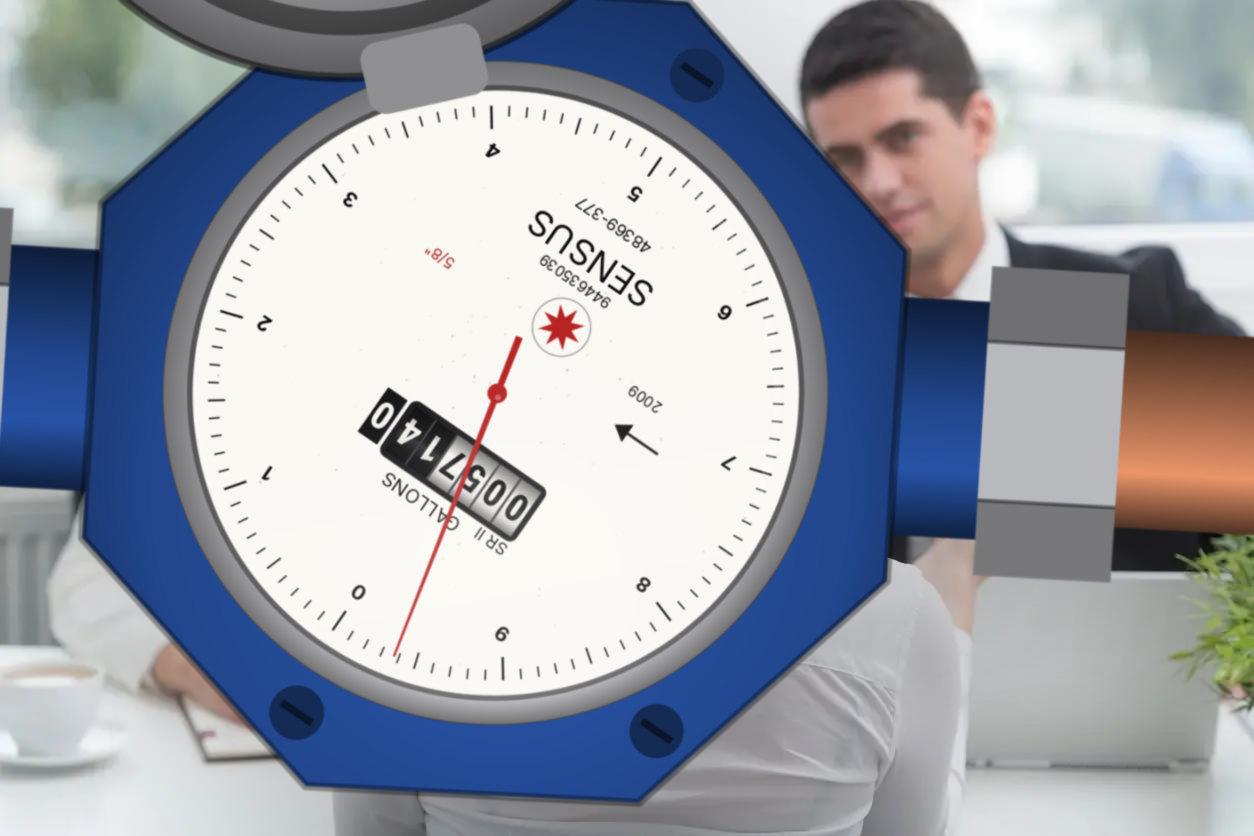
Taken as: 57139.6
